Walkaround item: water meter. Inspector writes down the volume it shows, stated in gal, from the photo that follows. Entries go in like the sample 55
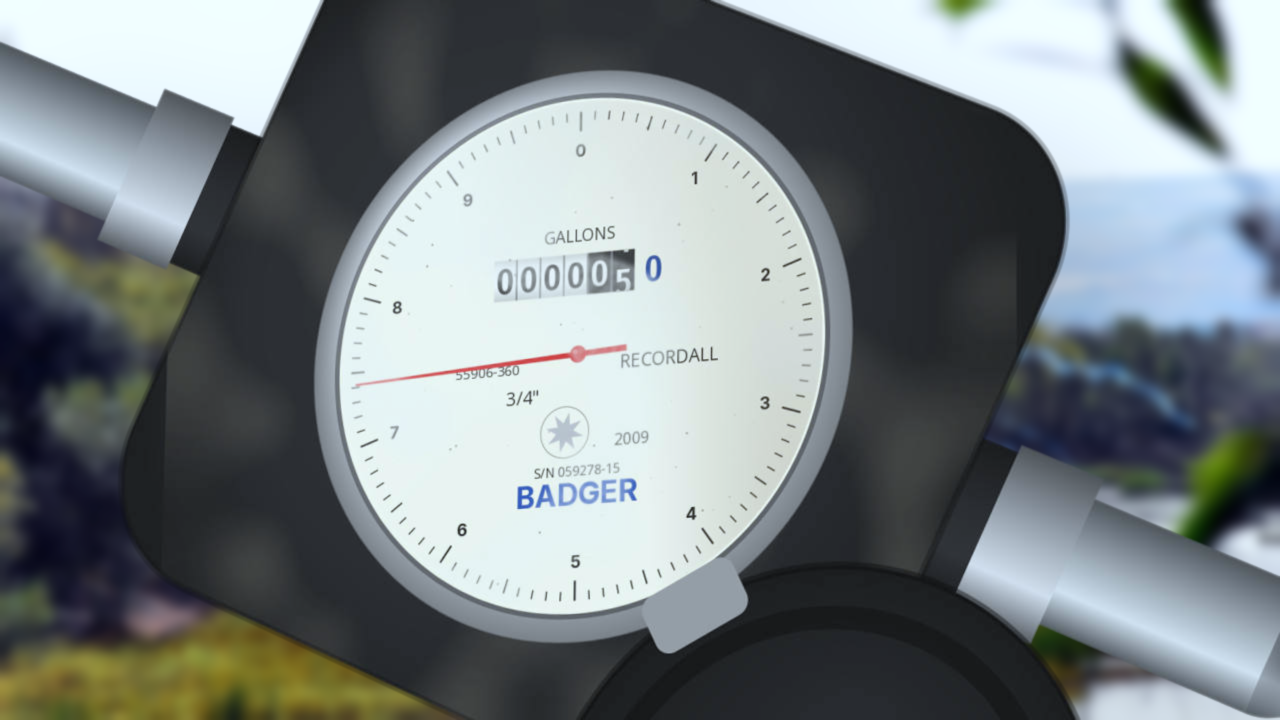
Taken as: 47.4
